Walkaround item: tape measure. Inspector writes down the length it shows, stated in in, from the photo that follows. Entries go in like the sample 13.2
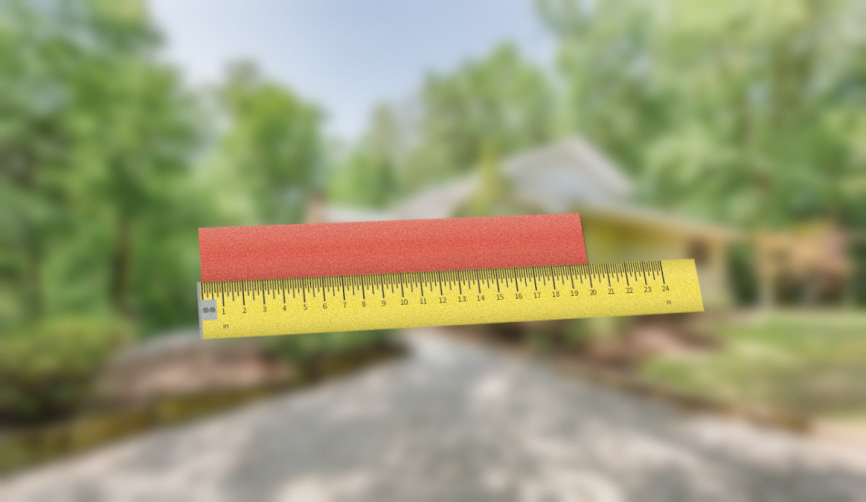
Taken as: 20
